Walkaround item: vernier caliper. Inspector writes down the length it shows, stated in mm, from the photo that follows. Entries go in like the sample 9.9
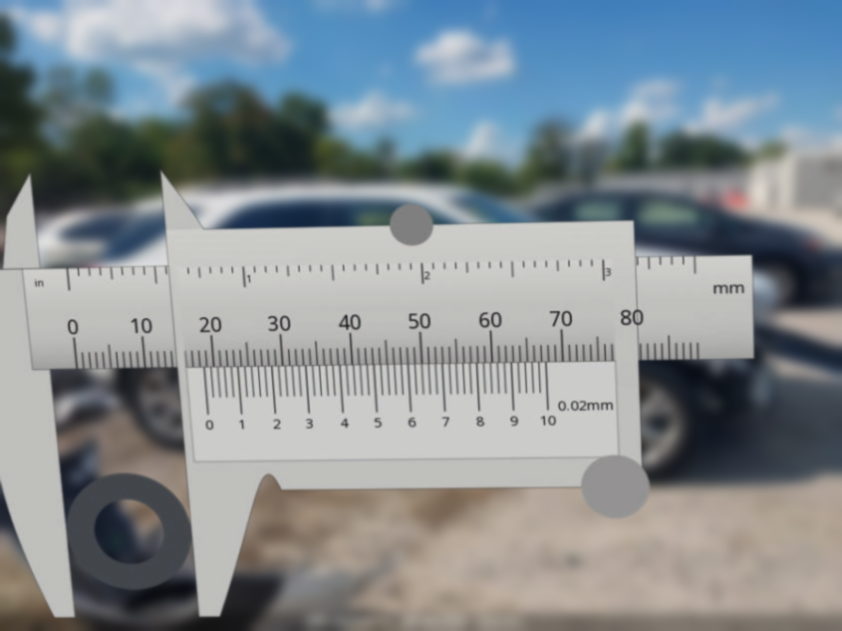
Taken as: 18.6
